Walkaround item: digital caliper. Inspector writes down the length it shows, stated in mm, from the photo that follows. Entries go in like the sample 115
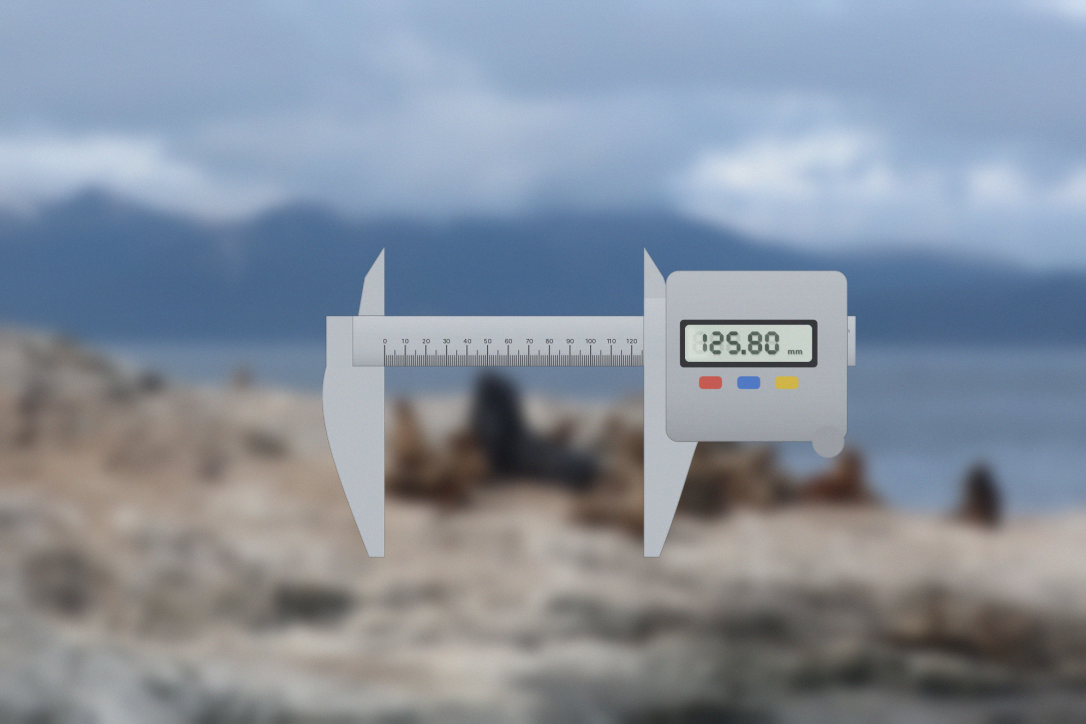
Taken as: 125.80
